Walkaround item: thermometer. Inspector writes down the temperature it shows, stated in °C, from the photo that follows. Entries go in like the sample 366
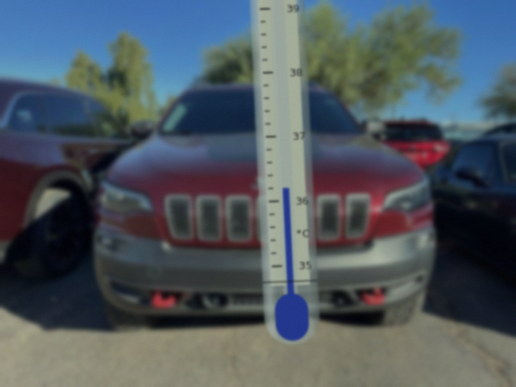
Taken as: 36.2
